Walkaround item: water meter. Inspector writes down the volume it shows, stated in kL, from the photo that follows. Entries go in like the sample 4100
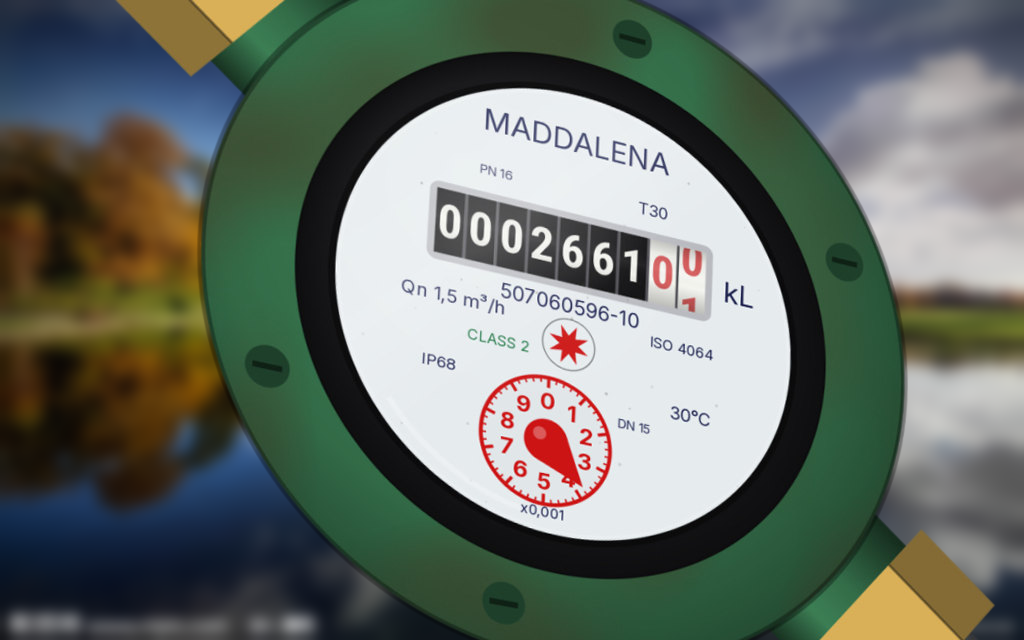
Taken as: 2661.003
